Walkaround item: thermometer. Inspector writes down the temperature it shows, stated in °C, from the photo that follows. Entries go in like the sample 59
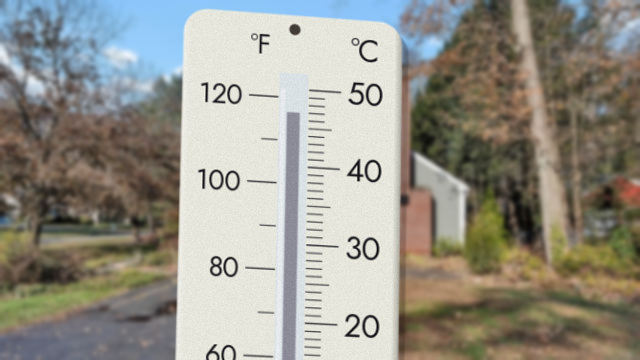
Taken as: 47
